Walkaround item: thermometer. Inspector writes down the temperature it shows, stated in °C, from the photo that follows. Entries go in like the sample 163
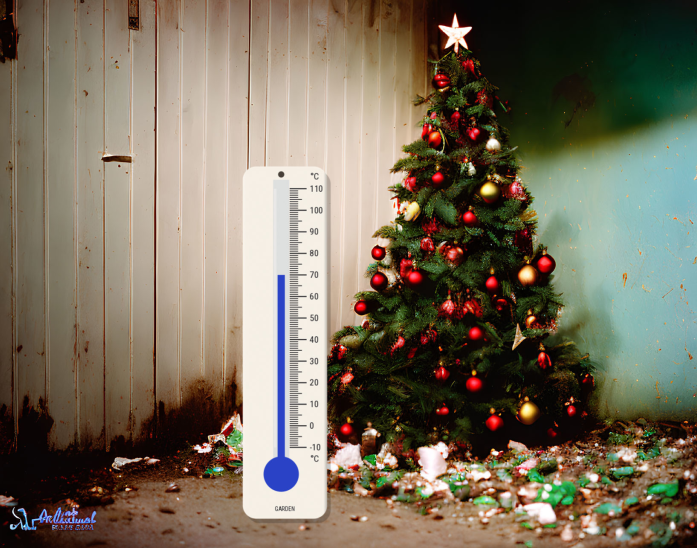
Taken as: 70
